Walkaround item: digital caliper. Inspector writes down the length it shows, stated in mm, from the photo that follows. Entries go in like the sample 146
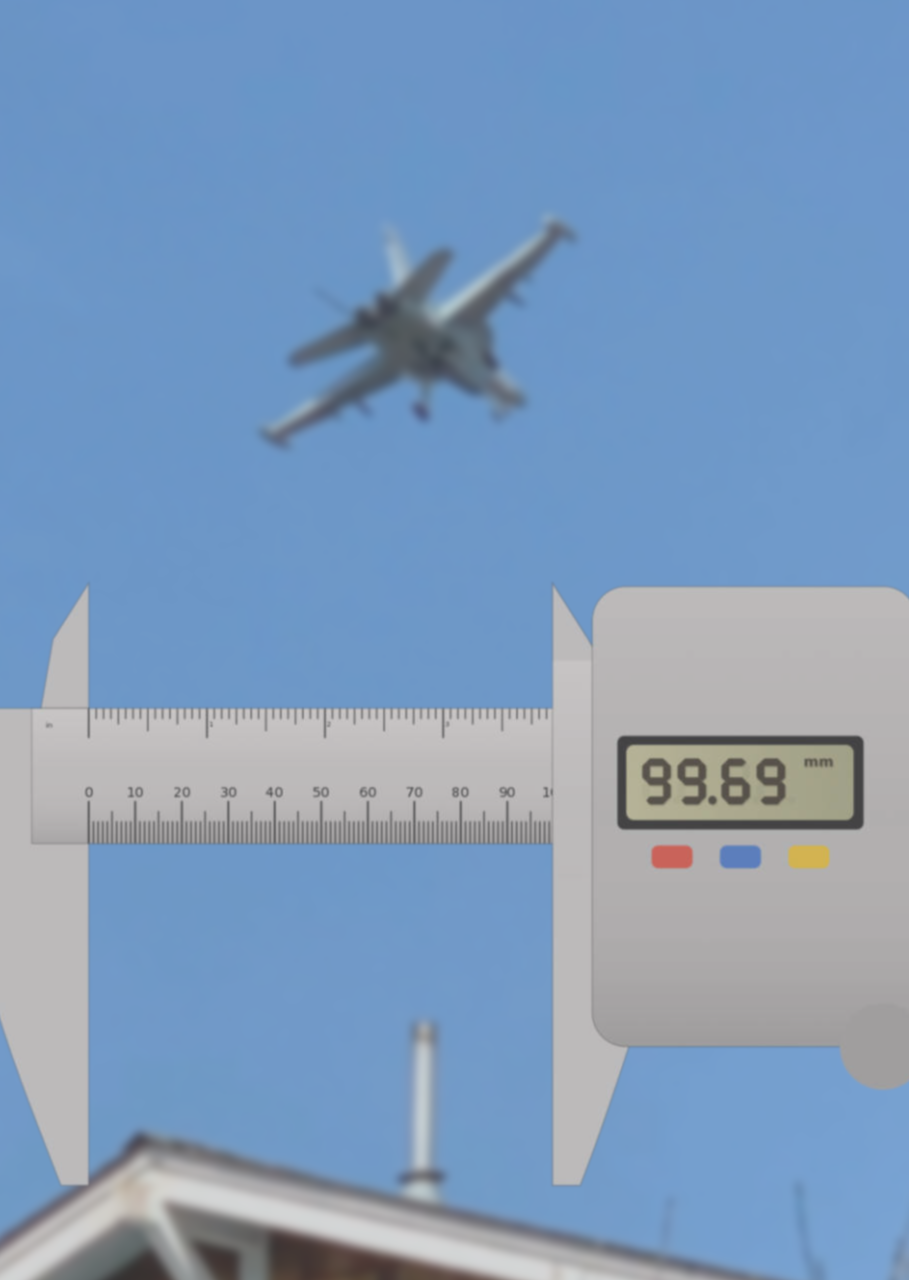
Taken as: 99.69
